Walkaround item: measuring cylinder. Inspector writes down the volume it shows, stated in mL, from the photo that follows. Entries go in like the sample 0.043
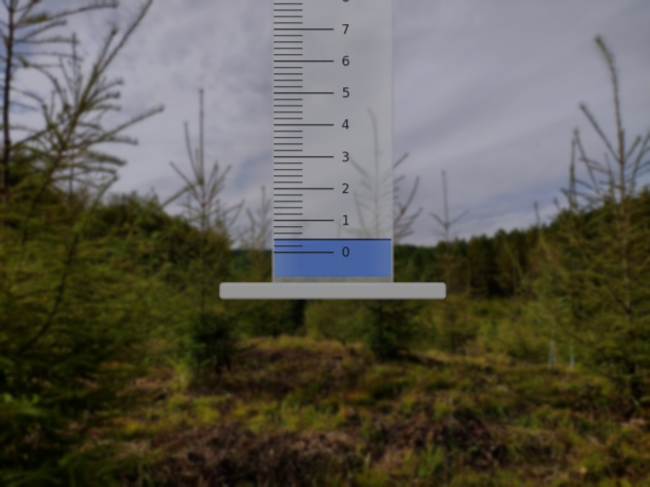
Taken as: 0.4
